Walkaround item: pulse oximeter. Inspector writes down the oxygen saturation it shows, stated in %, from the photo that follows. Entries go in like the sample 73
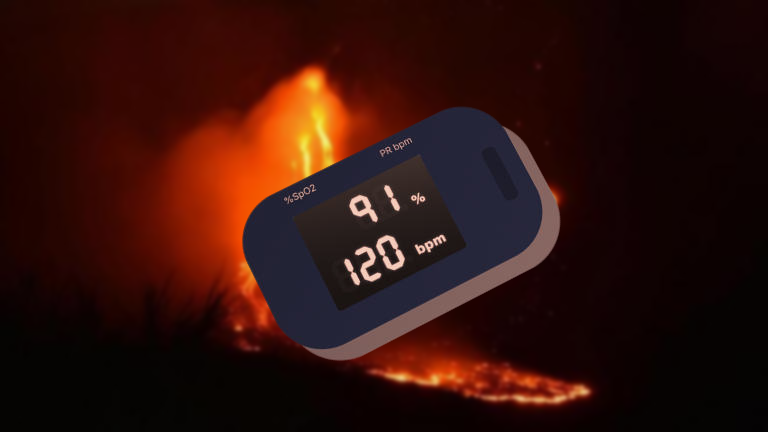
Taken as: 91
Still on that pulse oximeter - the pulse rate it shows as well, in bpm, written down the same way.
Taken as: 120
